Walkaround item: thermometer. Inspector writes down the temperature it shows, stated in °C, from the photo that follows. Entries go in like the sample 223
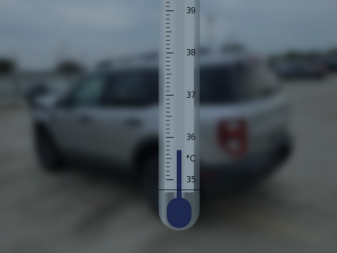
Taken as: 35.7
